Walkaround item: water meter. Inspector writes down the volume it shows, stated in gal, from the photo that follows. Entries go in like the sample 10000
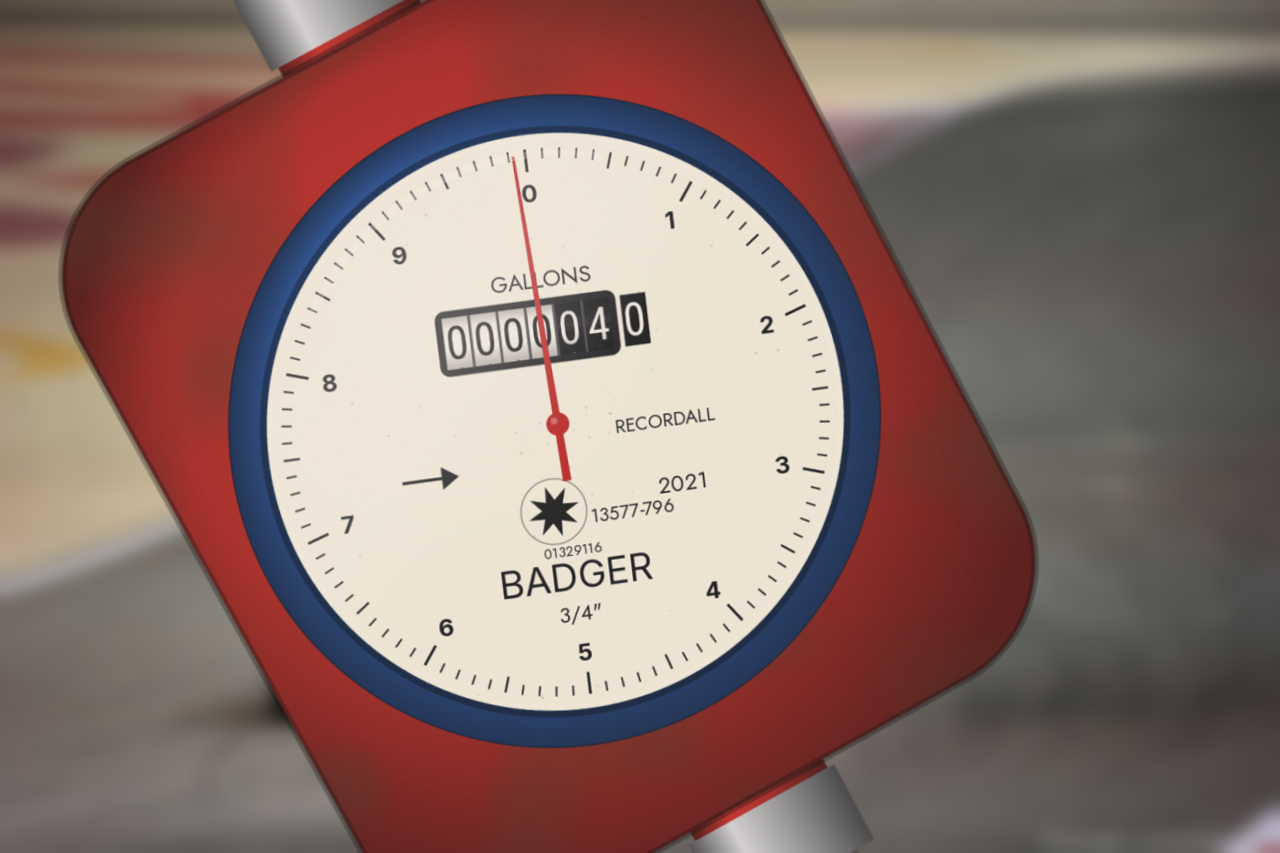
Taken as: 39.9
